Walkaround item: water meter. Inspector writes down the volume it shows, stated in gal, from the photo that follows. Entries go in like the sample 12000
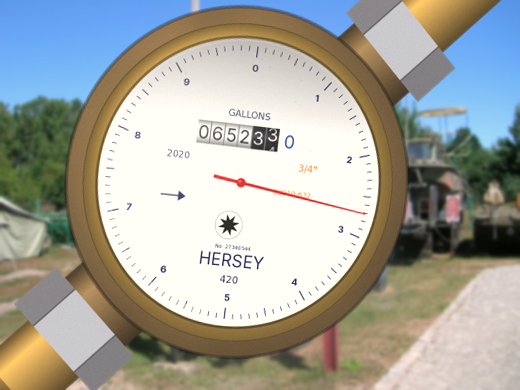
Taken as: 652332.7
